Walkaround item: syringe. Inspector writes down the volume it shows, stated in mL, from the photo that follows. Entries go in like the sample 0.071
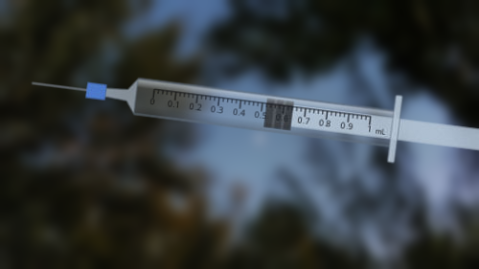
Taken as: 0.52
